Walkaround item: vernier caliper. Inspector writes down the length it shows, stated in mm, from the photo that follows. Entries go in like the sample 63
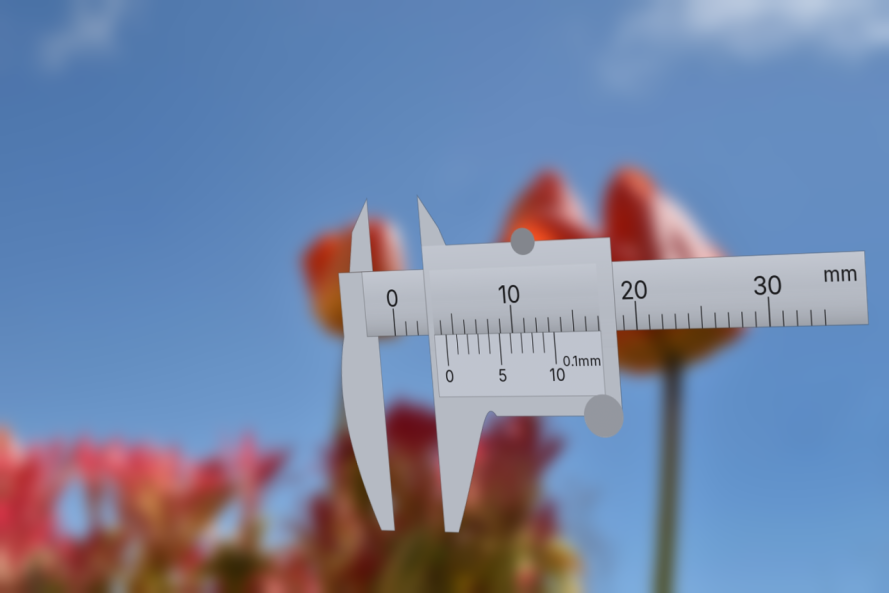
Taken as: 4.4
